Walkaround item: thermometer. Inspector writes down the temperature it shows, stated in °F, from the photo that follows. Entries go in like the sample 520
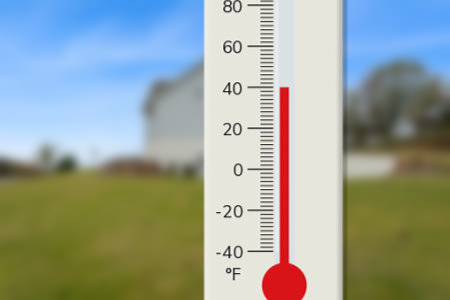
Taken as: 40
